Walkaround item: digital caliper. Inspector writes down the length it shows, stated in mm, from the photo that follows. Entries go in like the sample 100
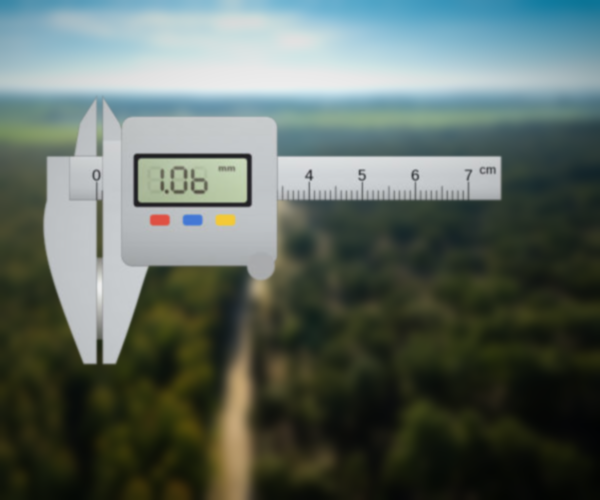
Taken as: 1.06
